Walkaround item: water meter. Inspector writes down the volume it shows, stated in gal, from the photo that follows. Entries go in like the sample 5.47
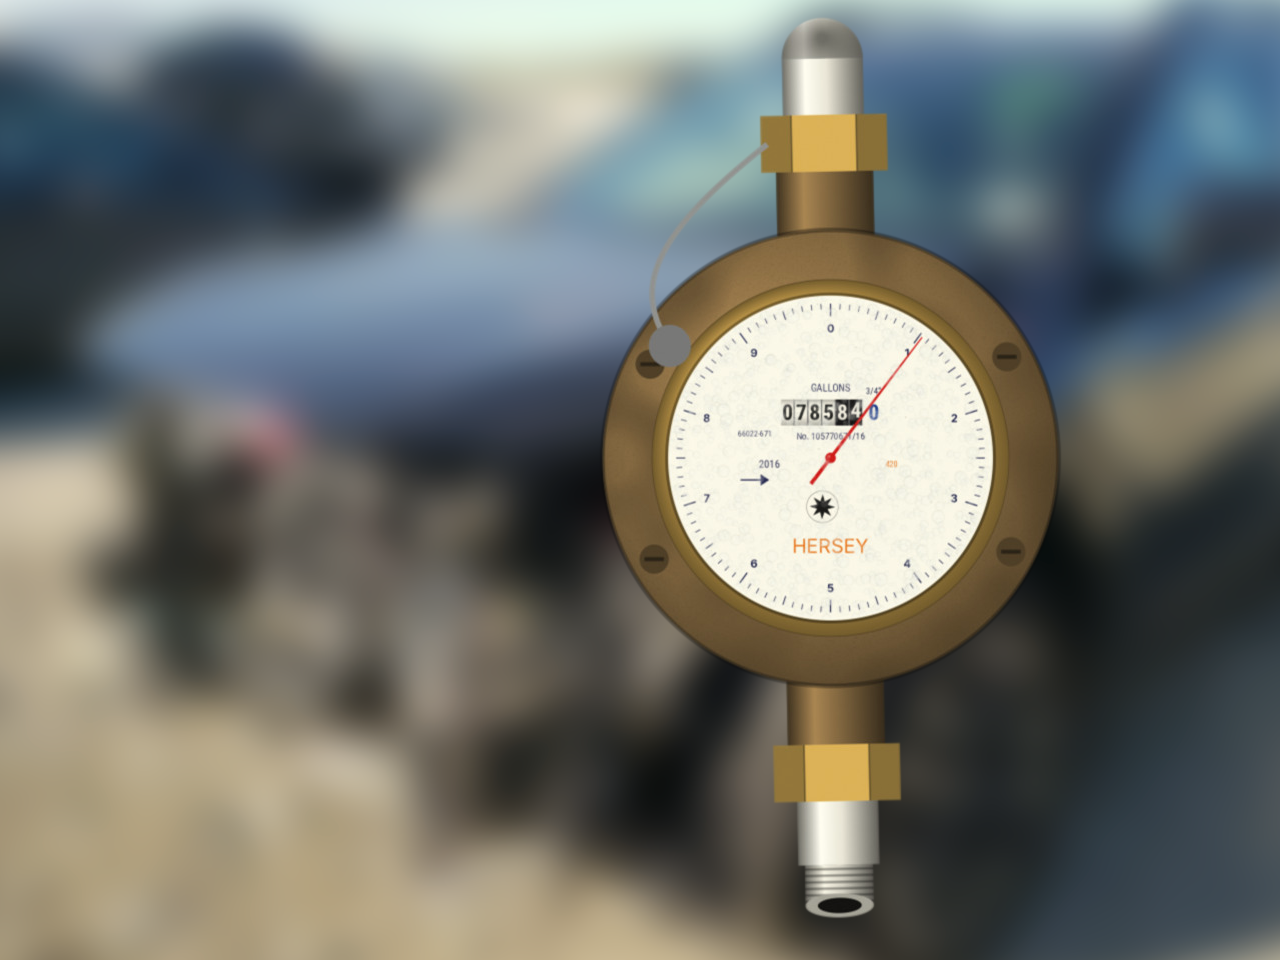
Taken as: 785841.0
